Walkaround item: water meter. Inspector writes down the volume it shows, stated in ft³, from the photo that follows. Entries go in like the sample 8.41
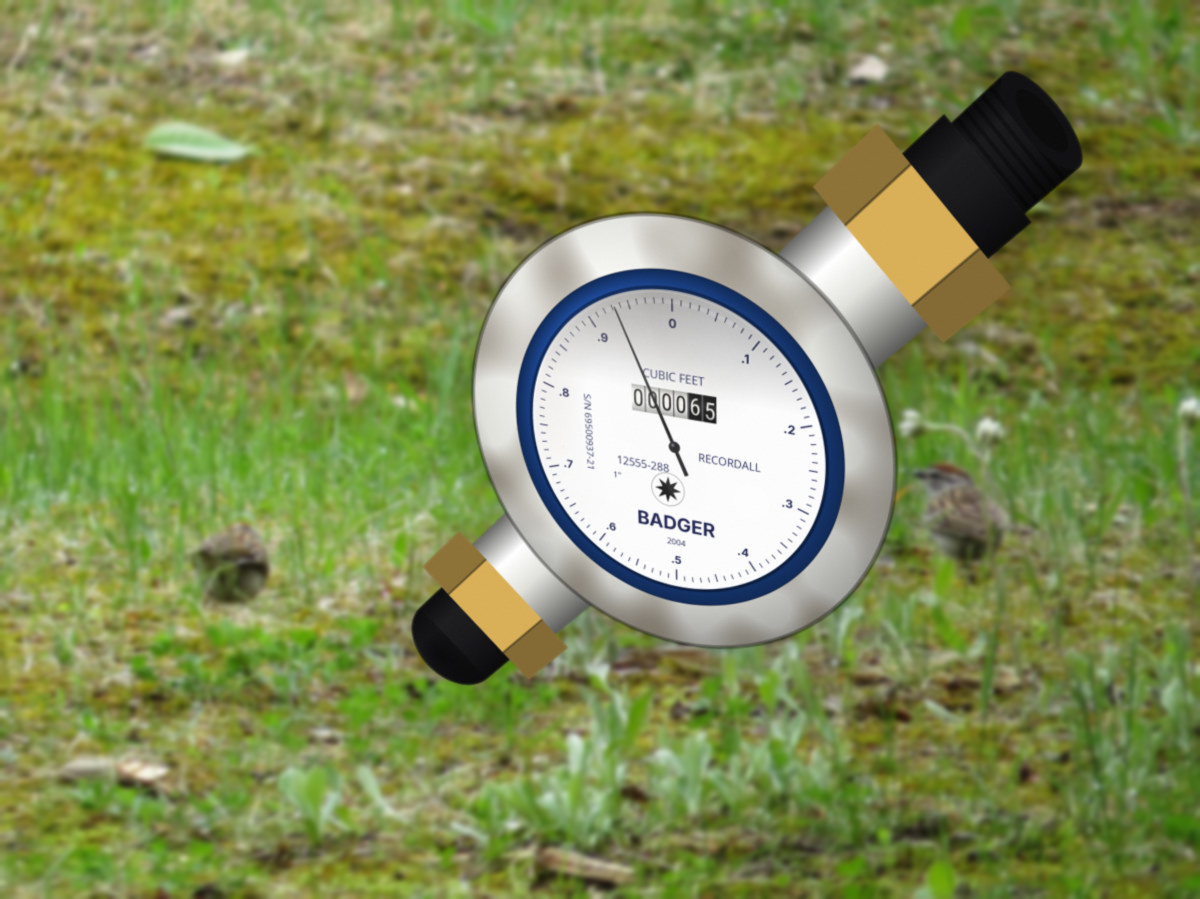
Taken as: 64.93
